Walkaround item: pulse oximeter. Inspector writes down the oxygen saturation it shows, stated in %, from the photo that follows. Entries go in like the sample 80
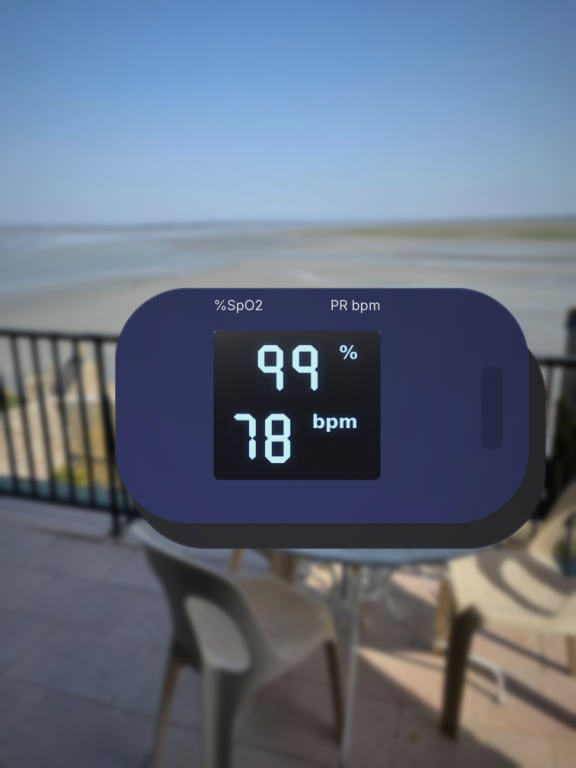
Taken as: 99
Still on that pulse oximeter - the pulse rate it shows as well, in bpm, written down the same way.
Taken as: 78
